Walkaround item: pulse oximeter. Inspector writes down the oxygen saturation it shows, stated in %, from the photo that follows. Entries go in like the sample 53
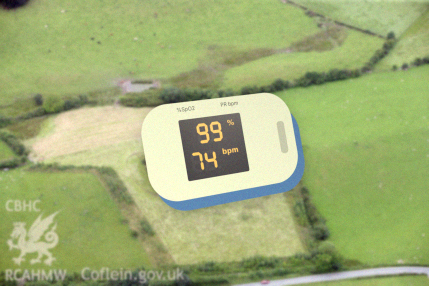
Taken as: 99
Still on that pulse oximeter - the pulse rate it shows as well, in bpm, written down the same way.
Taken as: 74
